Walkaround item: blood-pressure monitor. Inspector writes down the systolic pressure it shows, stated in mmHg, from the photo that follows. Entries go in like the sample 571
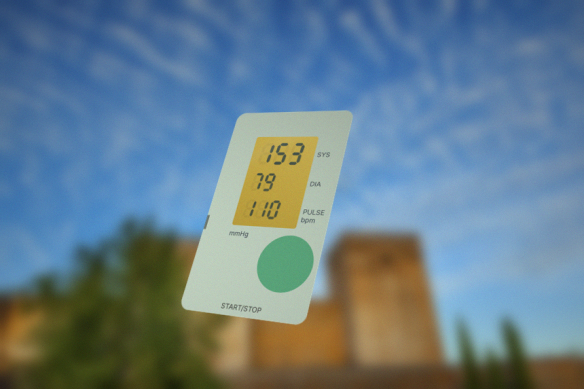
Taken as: 153
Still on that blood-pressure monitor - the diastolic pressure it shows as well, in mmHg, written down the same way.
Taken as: 79
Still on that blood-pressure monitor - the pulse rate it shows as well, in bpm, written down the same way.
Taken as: 110
